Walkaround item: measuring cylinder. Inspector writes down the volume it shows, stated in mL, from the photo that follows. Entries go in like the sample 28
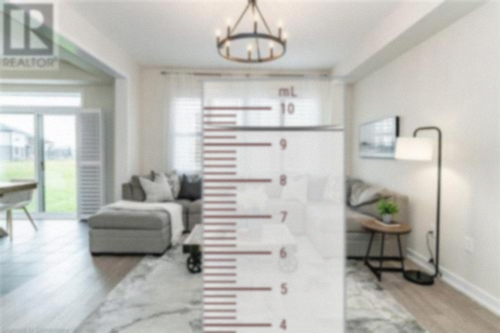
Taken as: 9.4
